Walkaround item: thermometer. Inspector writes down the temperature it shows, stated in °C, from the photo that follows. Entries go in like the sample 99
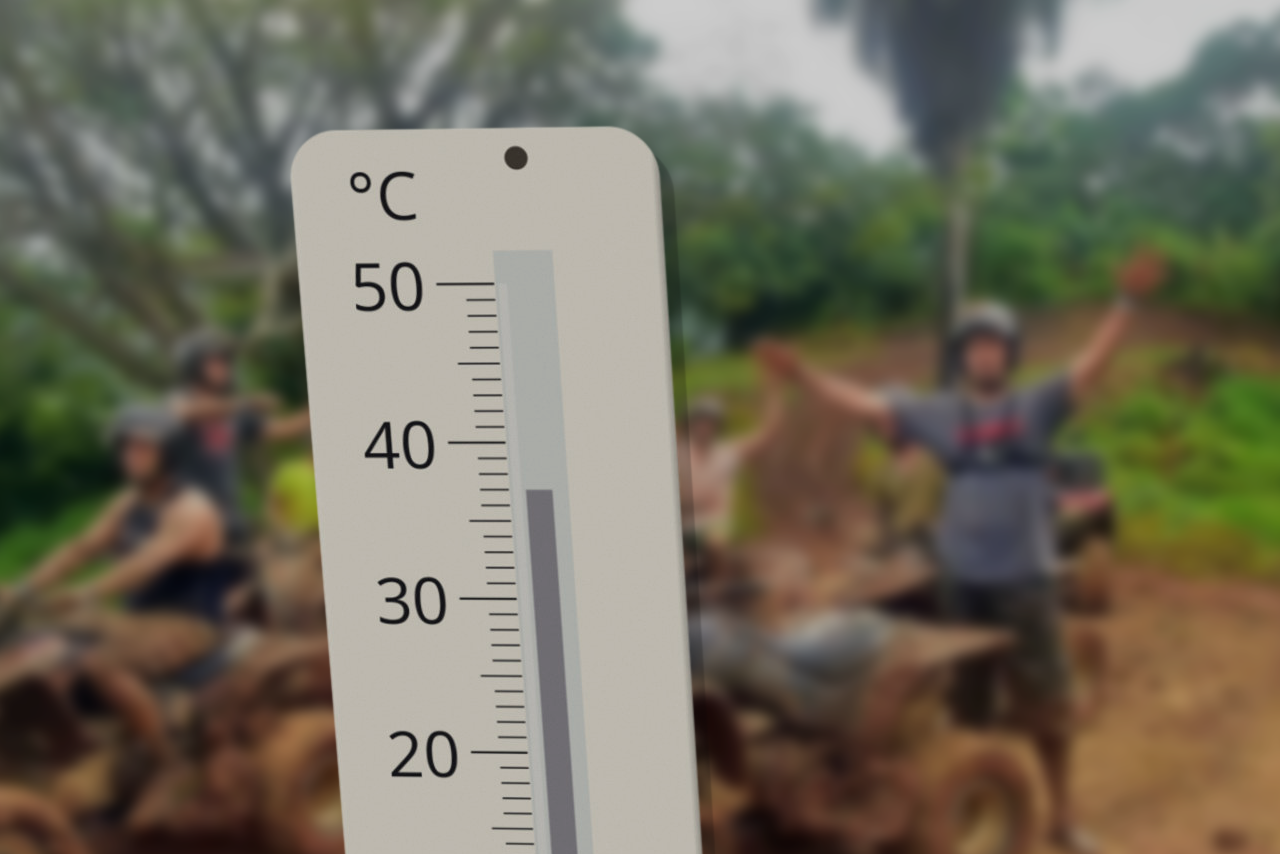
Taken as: 37
